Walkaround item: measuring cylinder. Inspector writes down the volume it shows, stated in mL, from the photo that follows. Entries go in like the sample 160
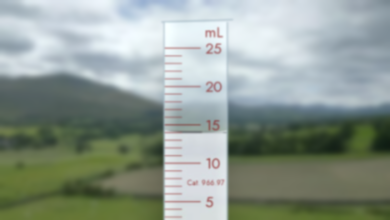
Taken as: 14
